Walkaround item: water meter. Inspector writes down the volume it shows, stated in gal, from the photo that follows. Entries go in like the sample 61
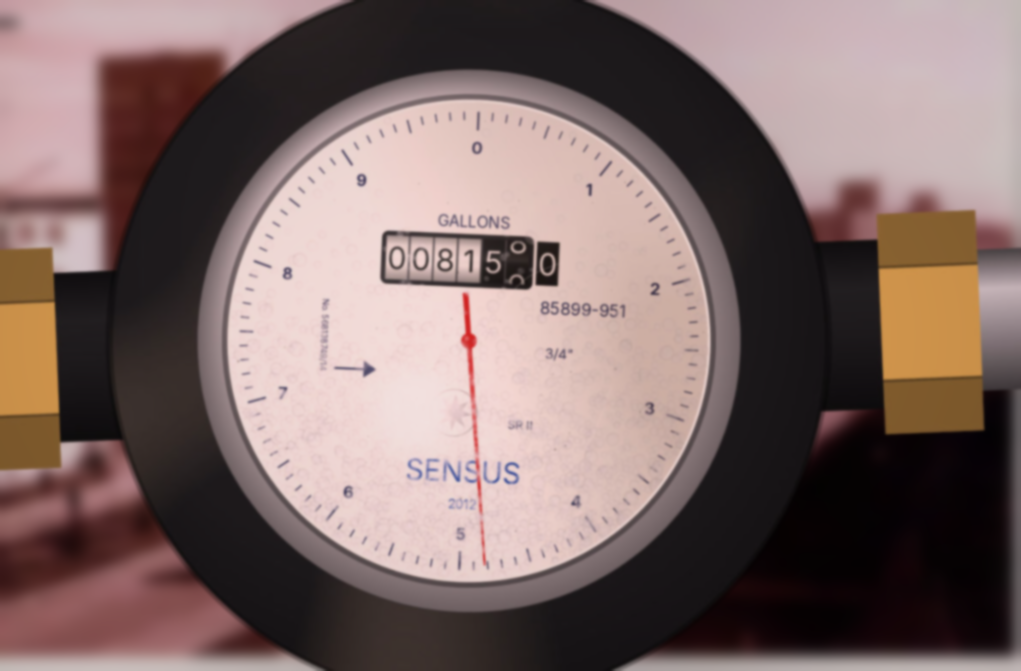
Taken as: 81584.8
